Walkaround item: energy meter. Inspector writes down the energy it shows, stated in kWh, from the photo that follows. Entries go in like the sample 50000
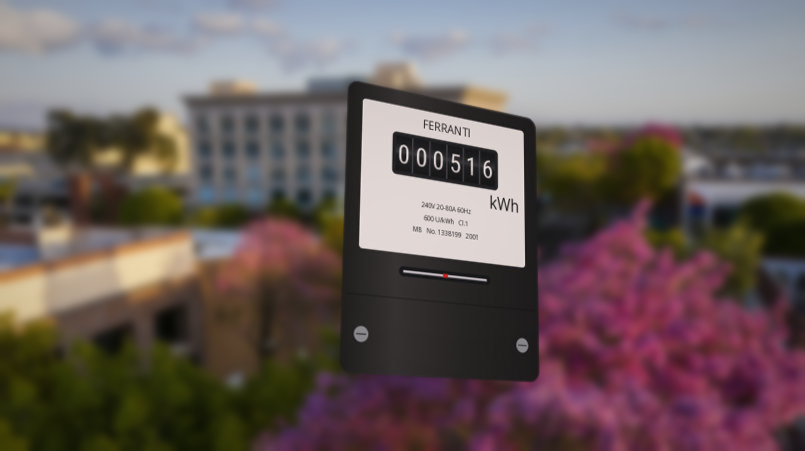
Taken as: 516
